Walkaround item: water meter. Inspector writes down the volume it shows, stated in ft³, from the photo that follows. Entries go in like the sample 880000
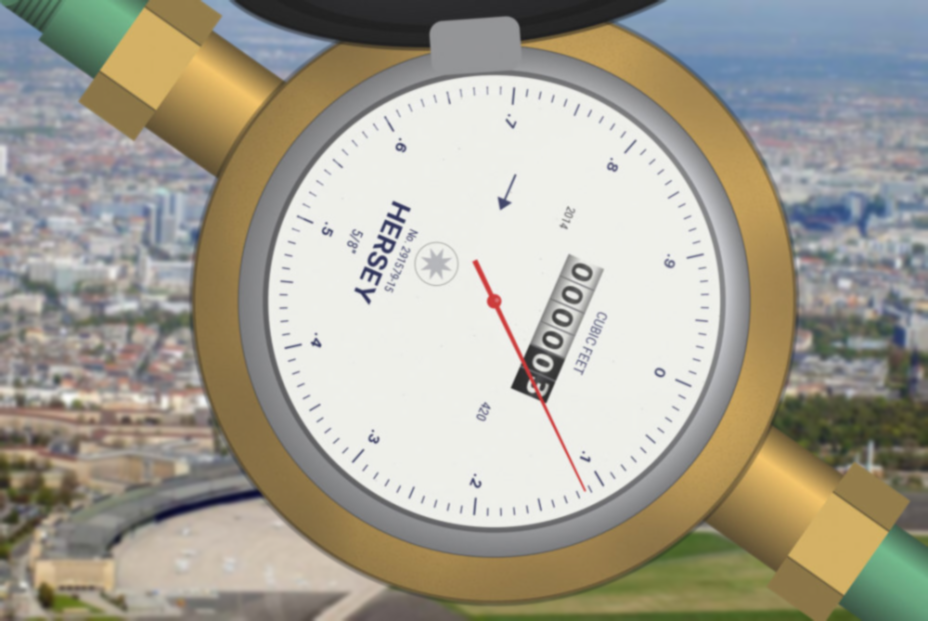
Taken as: 3.11
